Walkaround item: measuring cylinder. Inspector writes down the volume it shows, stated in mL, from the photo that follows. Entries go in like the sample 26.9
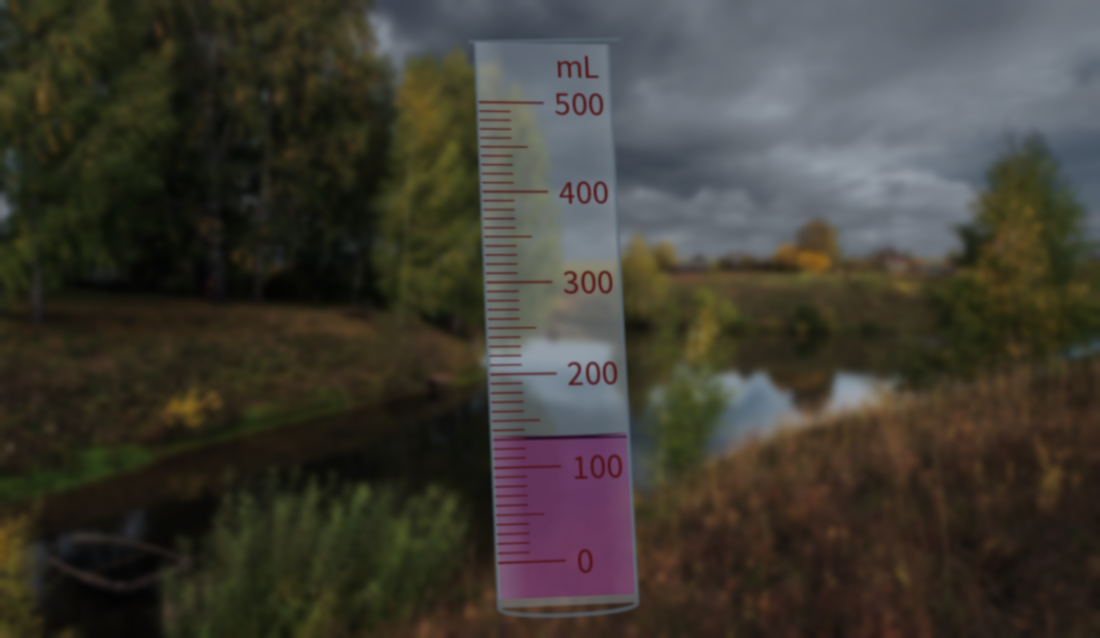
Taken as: 130
